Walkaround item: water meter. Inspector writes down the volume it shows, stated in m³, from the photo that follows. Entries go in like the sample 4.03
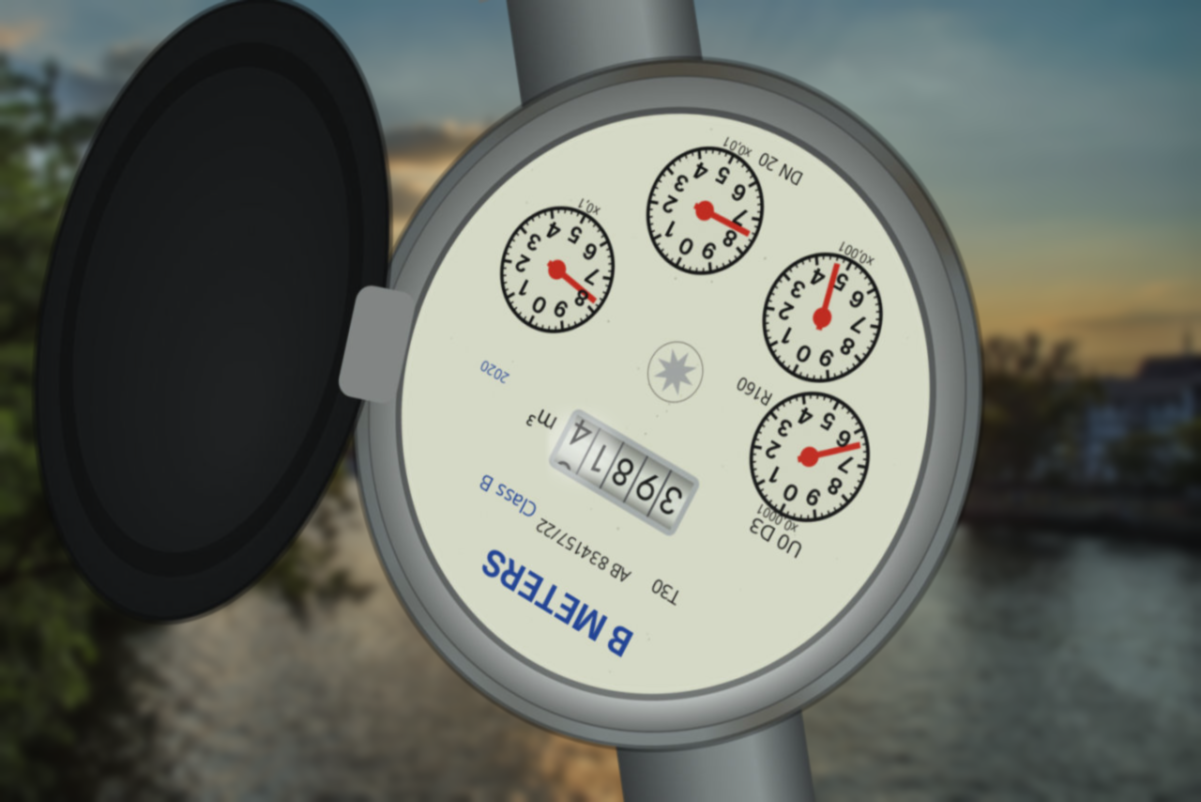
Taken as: 39813.7746
